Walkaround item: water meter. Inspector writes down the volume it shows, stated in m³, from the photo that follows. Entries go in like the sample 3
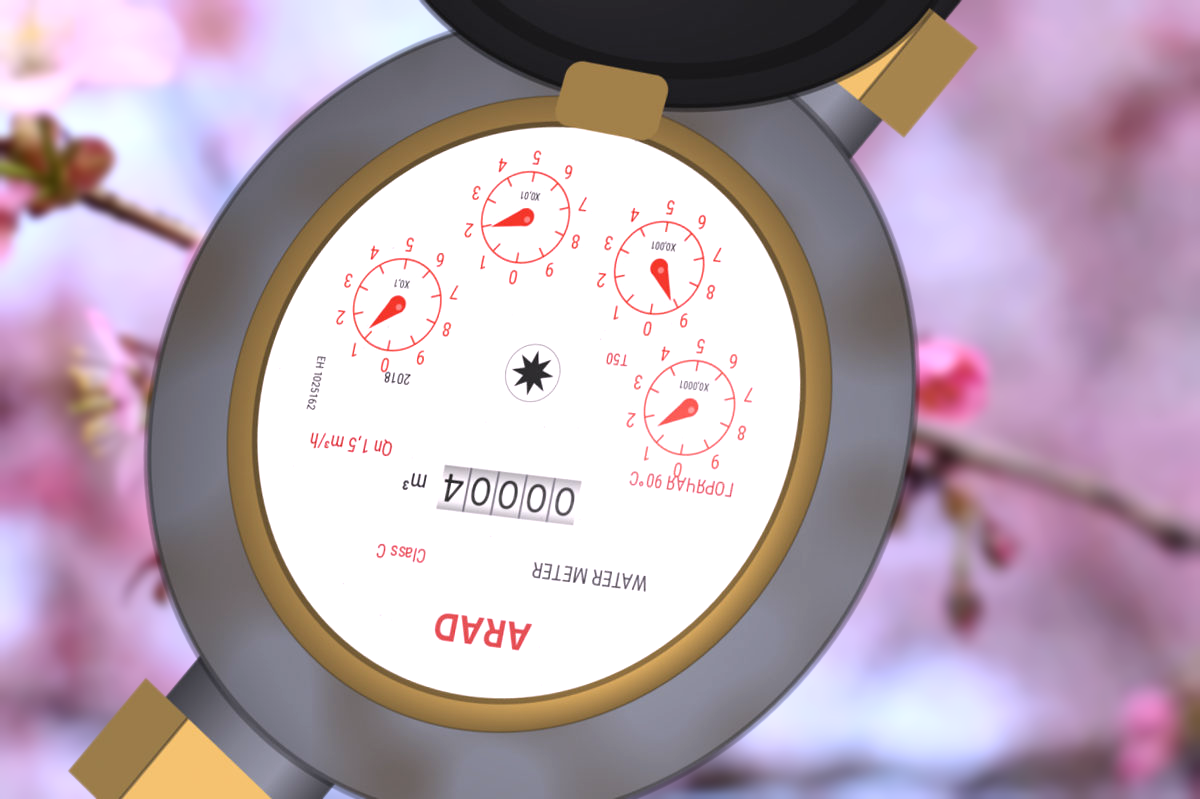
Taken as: 4.1191
